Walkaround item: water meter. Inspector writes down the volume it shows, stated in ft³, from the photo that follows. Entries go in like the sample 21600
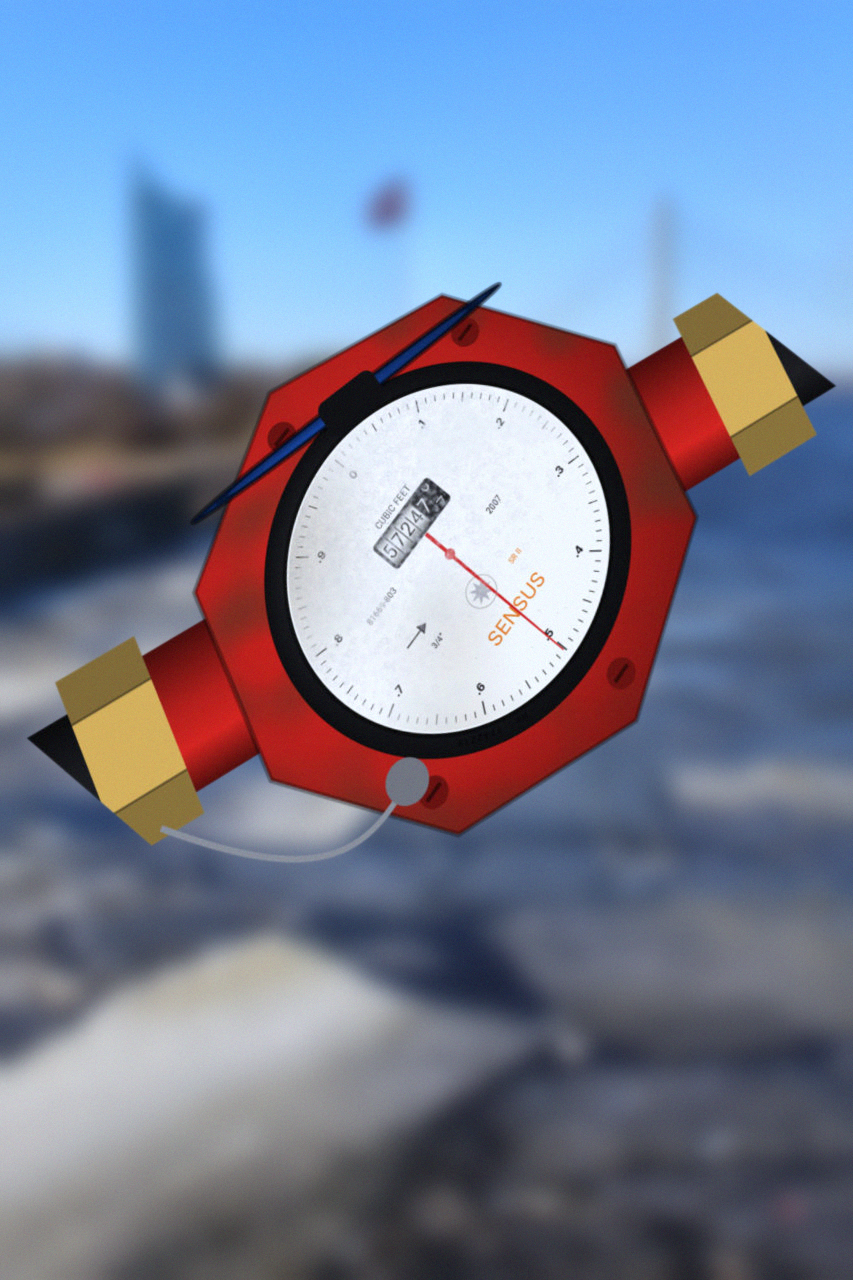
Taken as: 572476.50
